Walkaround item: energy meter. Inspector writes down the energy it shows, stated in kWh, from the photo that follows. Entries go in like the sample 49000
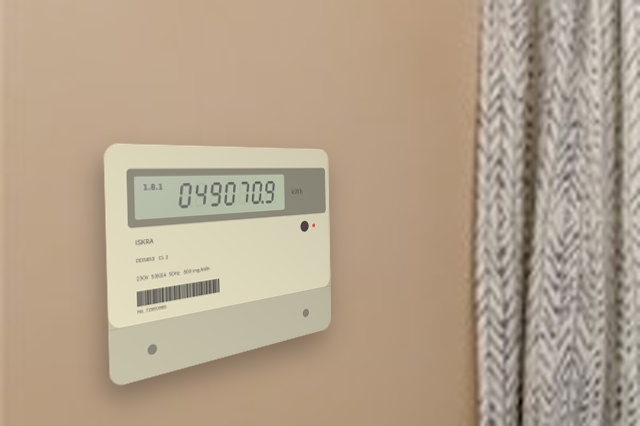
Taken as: 49070.9
